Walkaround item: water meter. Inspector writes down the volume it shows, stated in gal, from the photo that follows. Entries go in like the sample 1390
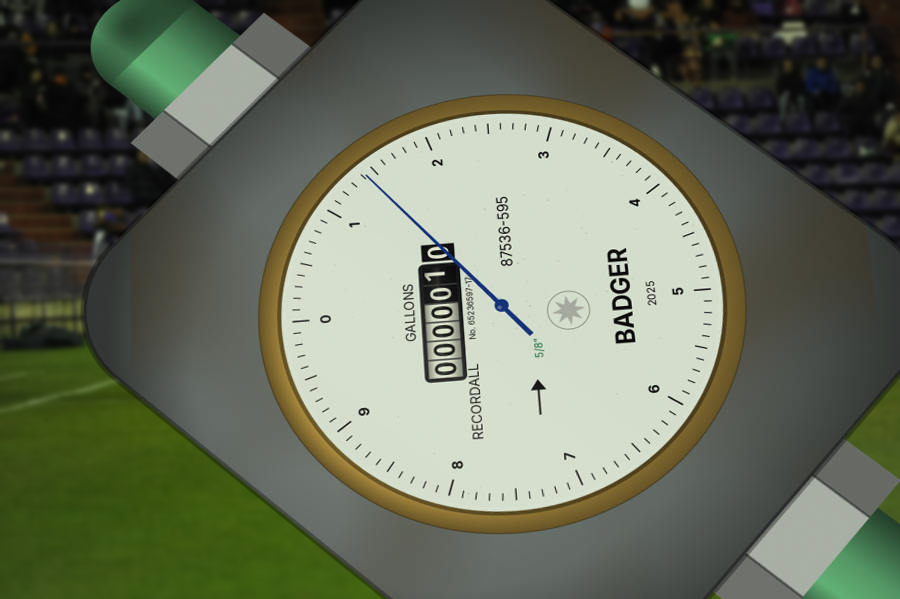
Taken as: 11.4
